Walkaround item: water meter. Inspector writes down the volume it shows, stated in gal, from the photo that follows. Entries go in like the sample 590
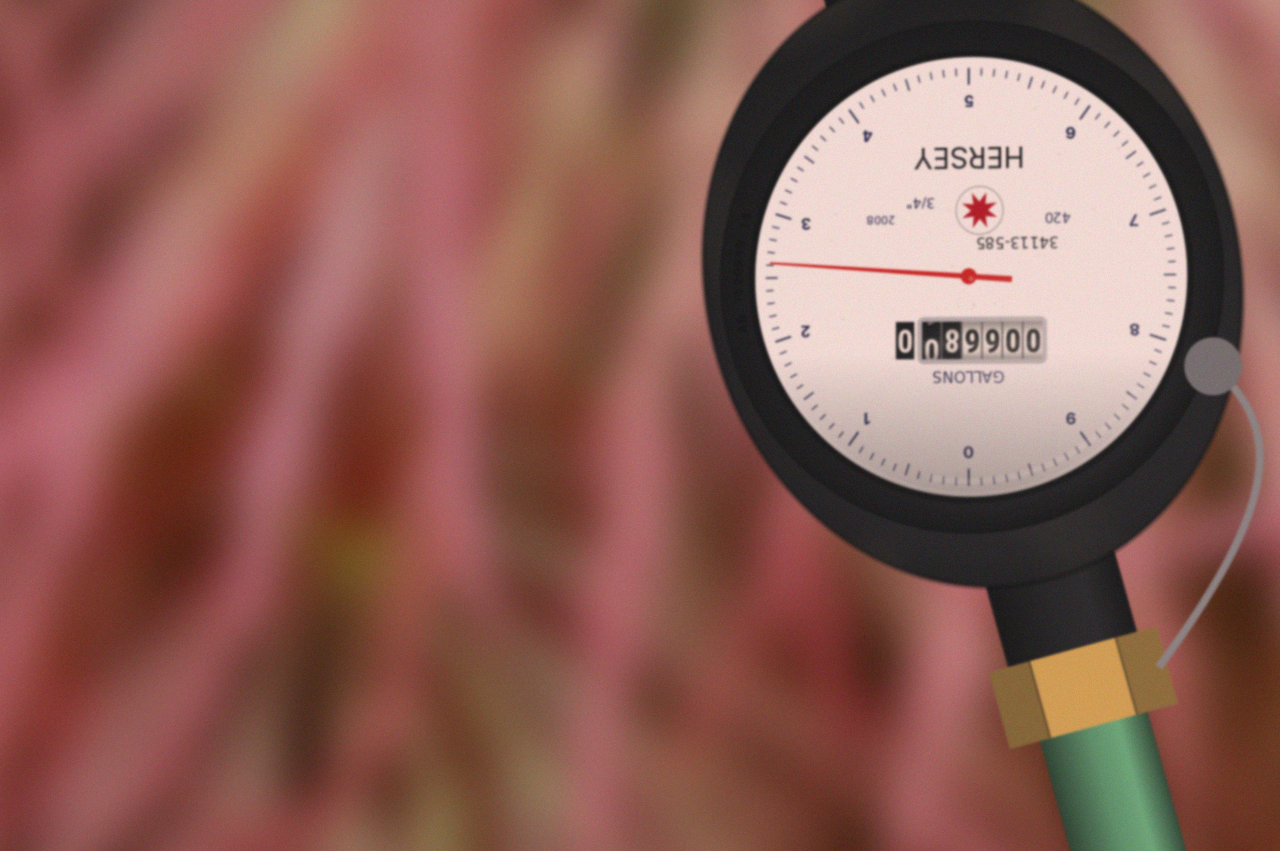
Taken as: 66802.6
